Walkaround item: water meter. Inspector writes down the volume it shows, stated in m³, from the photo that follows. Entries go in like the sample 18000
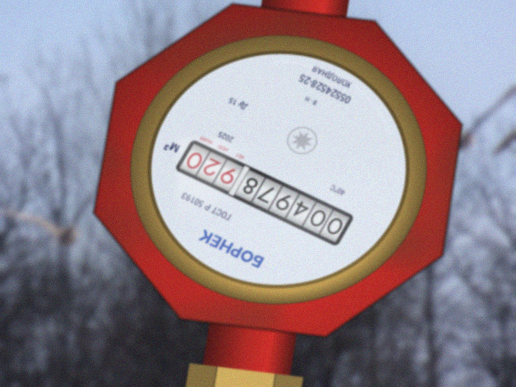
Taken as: 4978.920
